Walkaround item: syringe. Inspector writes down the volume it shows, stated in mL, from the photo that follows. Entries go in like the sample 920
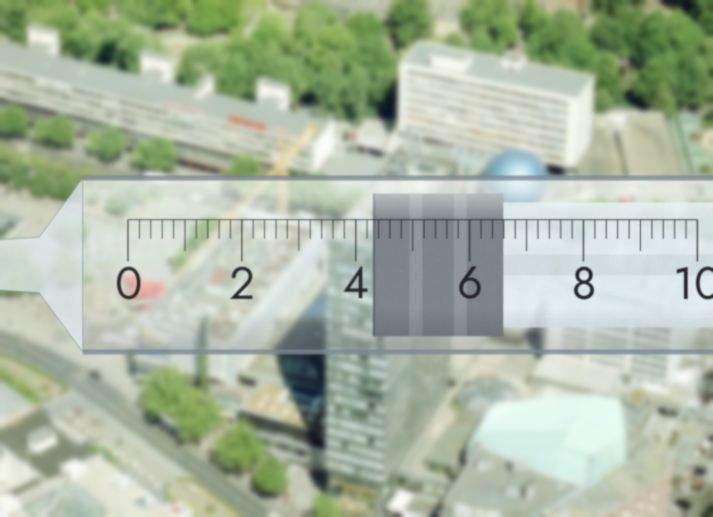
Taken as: 4.3
